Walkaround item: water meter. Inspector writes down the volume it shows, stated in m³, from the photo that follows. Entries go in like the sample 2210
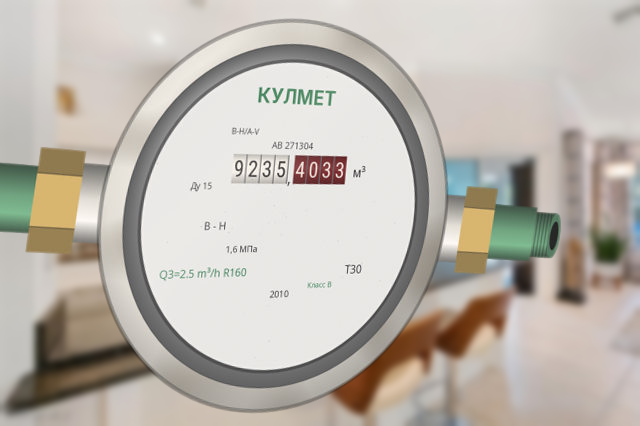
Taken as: 9235.4033
